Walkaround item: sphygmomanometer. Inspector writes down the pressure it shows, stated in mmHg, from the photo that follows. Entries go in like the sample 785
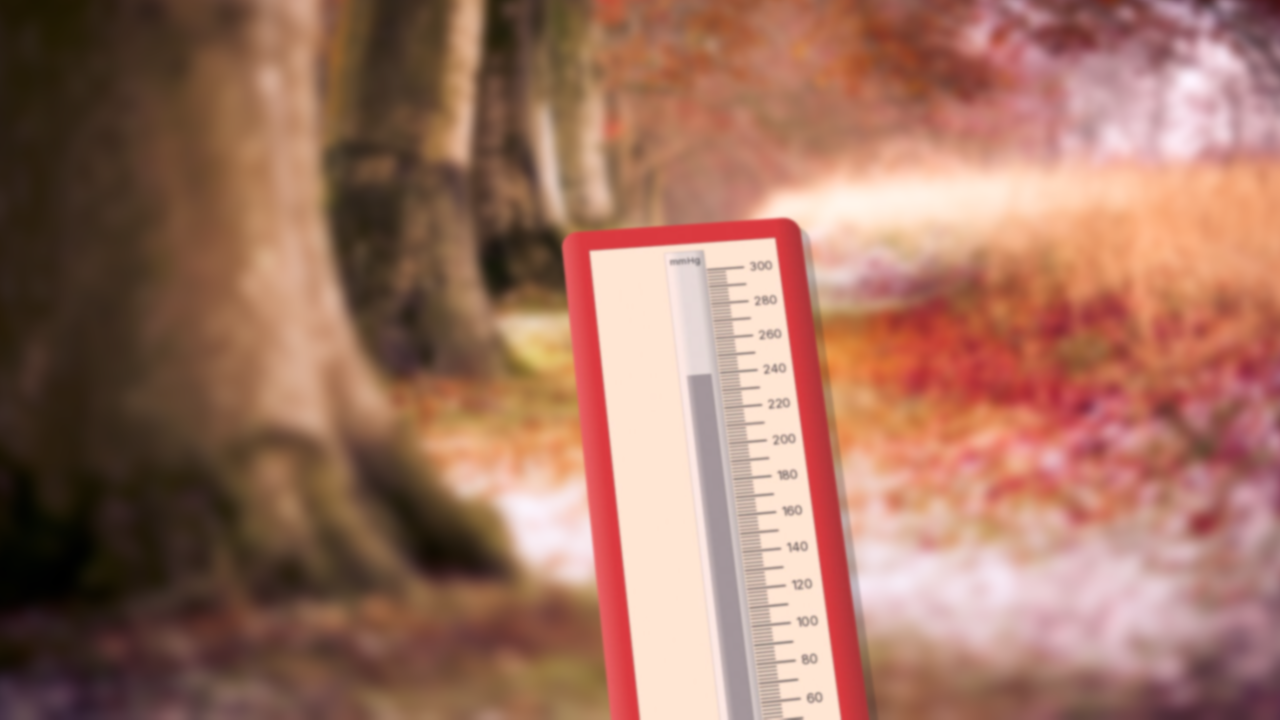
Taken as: 240
